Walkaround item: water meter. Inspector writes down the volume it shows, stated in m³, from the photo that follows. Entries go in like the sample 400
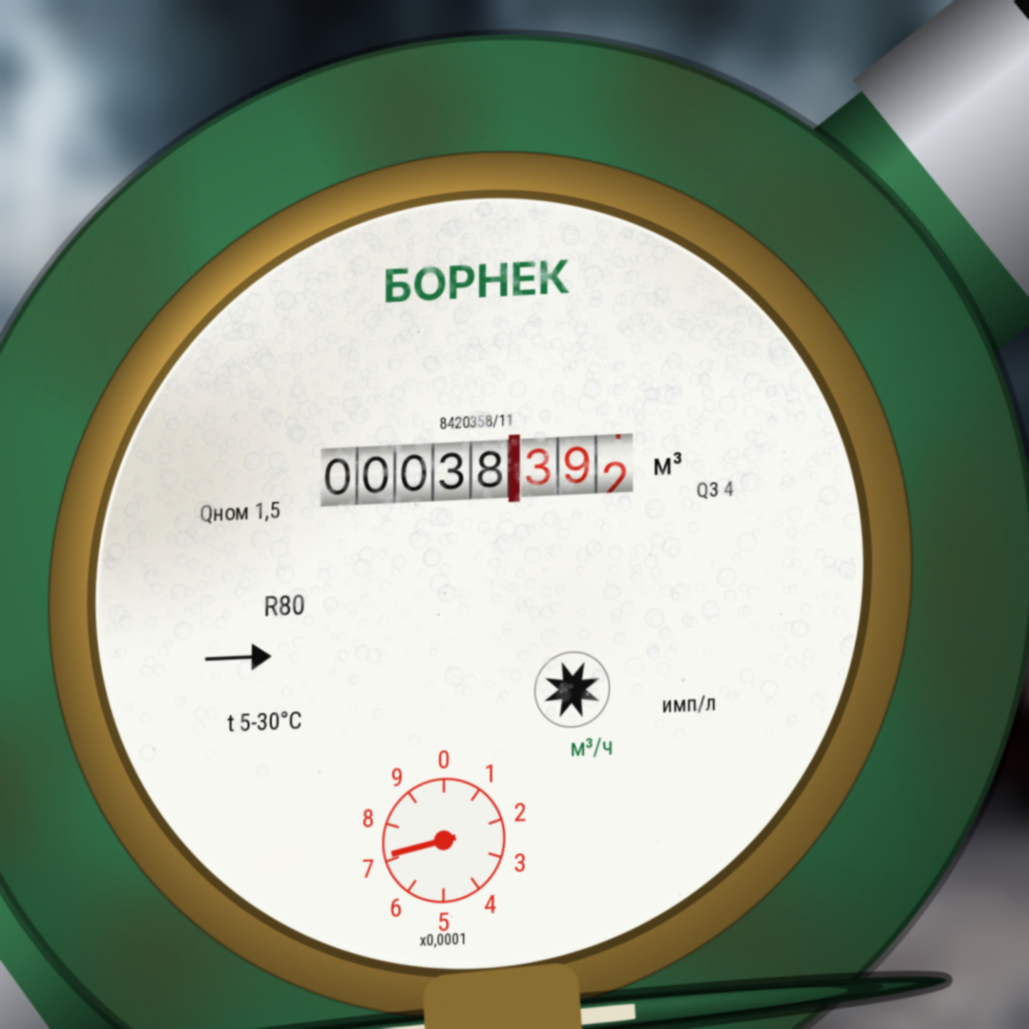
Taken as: 38.3917
